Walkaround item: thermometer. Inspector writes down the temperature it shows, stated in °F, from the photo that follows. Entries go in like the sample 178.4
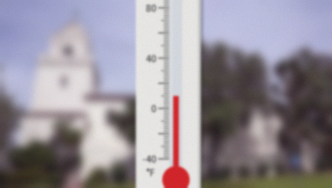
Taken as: 10
